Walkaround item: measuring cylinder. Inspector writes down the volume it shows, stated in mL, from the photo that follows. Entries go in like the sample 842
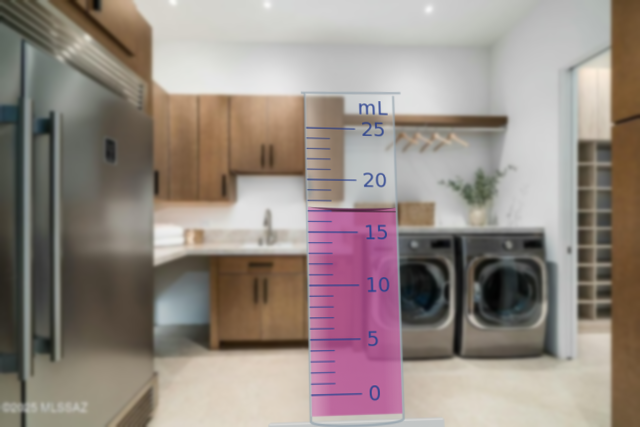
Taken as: 17
